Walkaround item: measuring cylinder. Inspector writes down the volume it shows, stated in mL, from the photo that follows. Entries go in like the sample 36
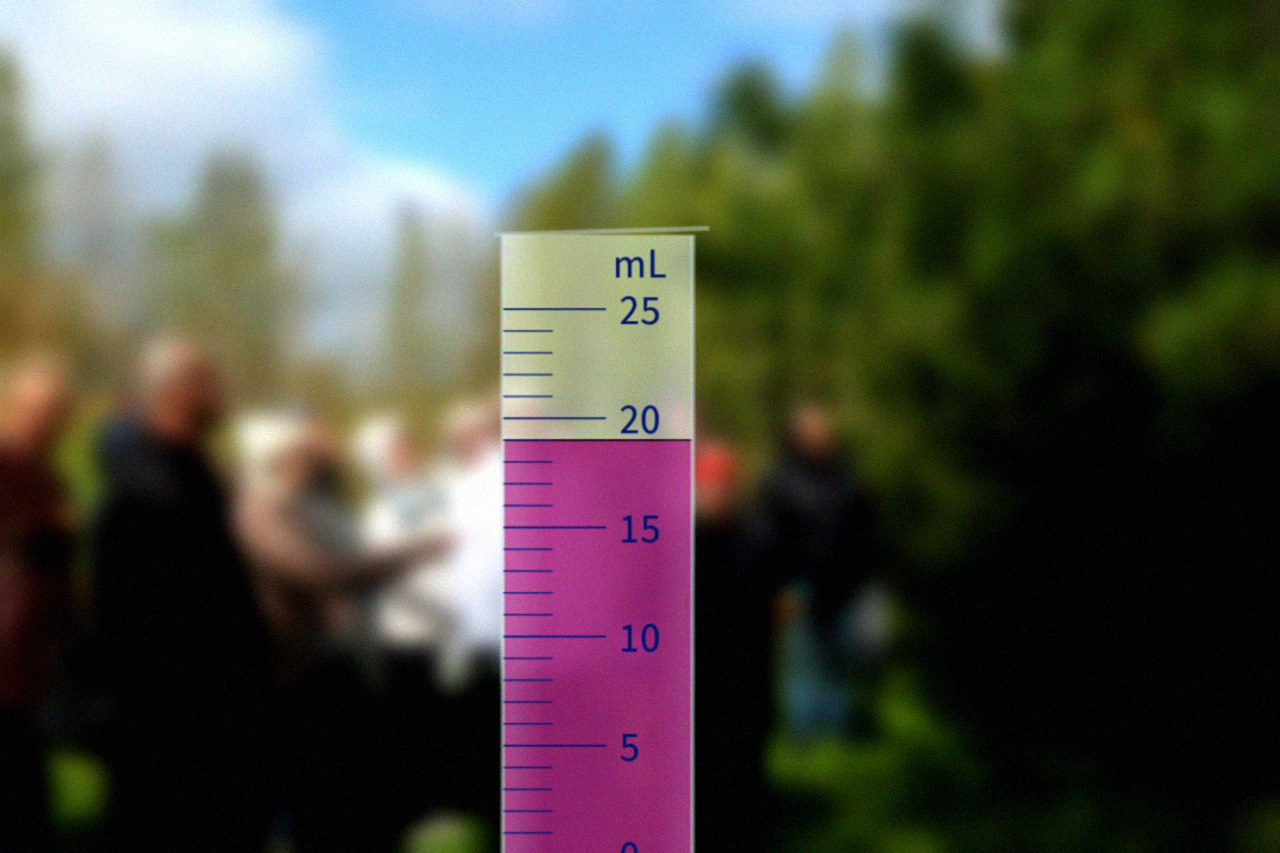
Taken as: 19
